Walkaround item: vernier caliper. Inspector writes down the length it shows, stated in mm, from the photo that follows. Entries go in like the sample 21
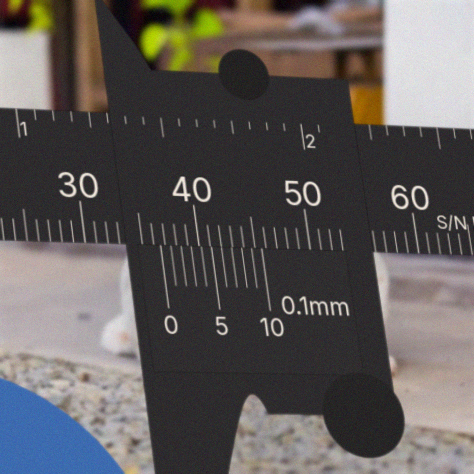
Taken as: 36.6
